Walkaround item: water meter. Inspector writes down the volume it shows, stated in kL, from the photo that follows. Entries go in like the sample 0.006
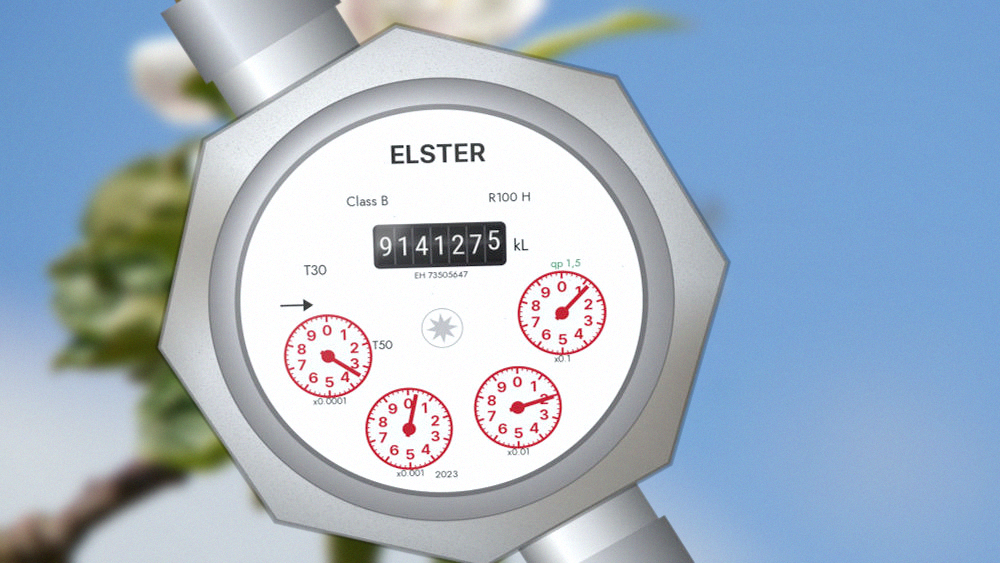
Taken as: 9141275.1203
